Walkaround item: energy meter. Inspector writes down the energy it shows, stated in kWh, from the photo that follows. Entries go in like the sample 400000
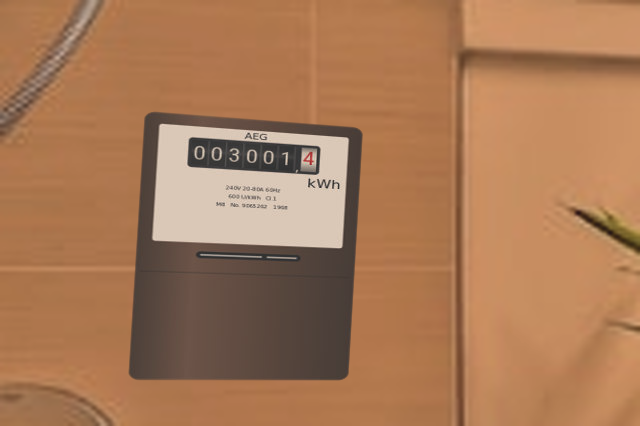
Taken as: 3001.4
